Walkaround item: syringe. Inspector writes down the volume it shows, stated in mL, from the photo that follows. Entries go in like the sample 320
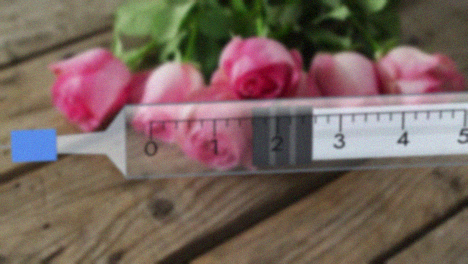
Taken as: 1.6
